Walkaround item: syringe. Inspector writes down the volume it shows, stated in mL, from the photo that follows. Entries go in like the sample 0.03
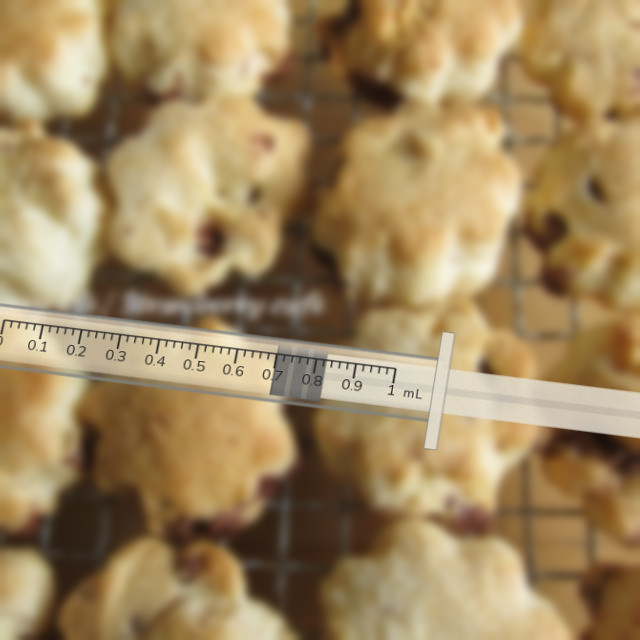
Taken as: 0.7
